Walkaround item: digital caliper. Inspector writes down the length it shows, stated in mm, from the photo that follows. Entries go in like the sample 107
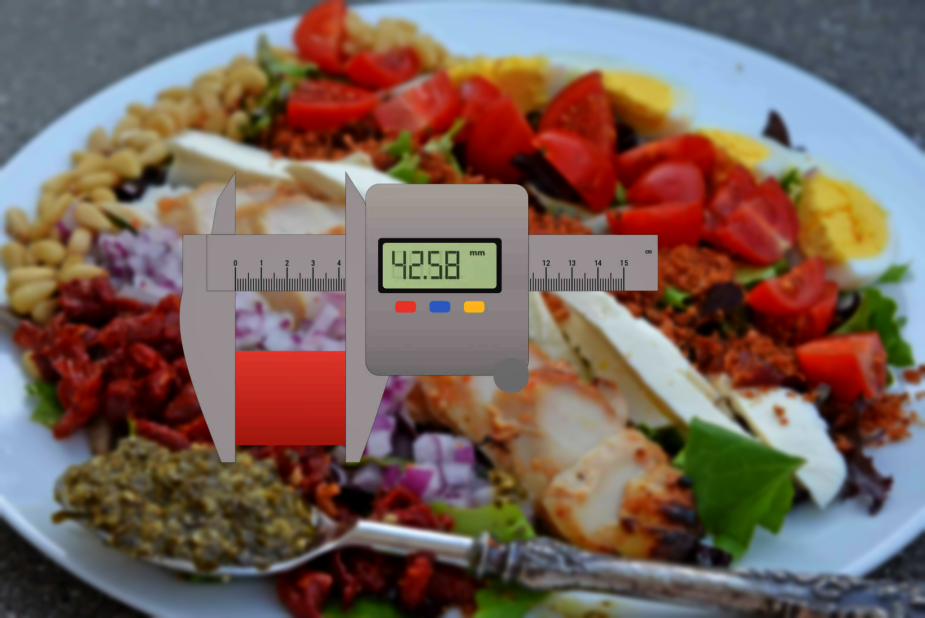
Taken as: 42.58
